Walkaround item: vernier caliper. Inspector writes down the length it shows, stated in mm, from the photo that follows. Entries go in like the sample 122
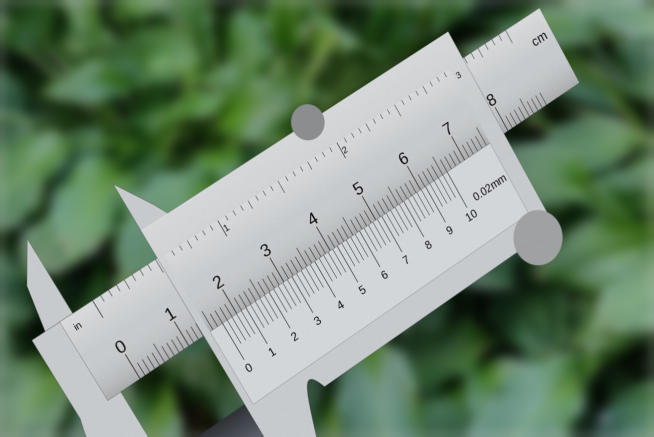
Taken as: 17.0
